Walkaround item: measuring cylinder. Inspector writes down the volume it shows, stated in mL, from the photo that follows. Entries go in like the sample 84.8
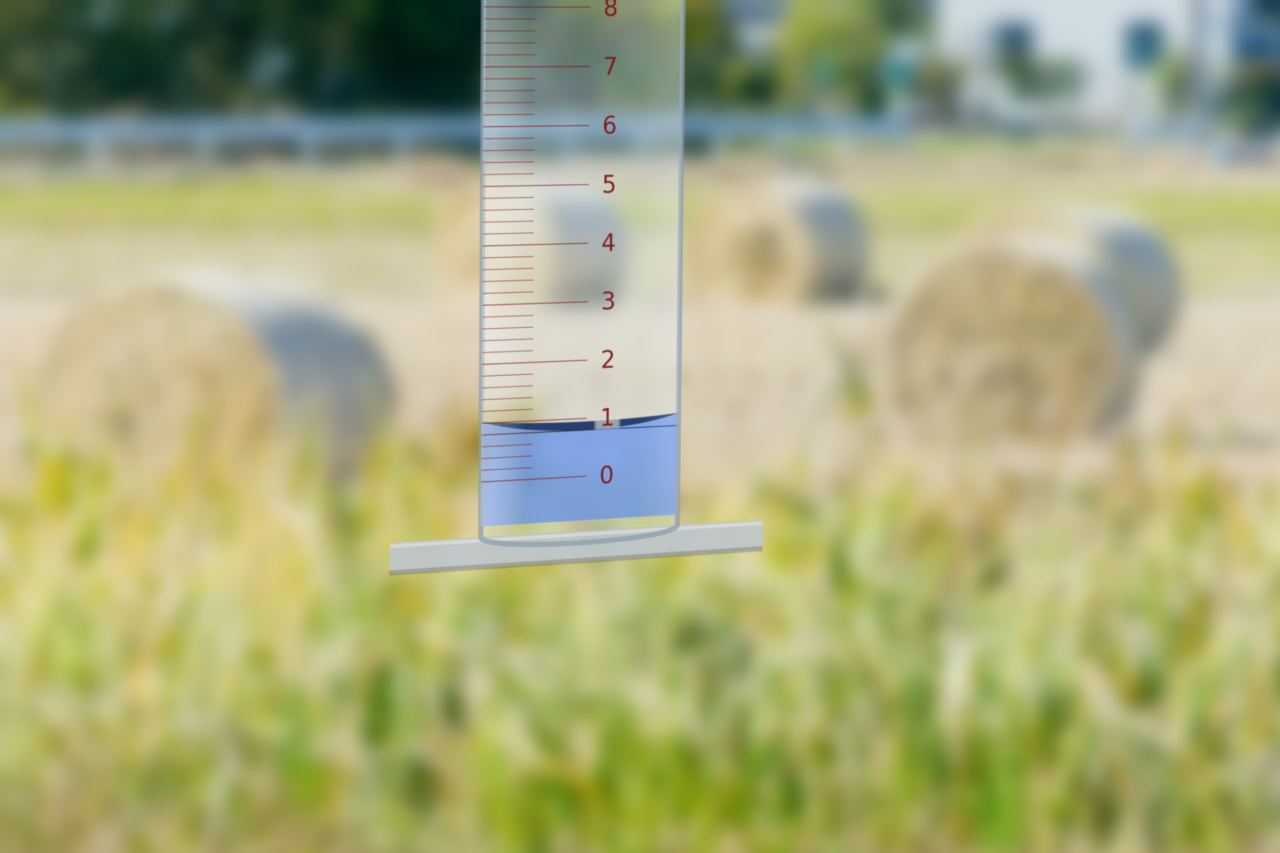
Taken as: 0.8
